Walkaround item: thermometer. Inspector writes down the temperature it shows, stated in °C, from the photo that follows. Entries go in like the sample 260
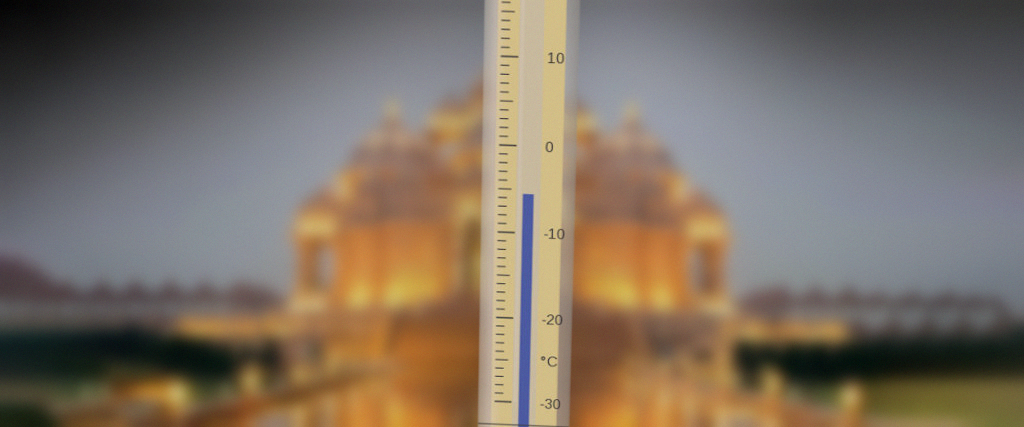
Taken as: -5.5
